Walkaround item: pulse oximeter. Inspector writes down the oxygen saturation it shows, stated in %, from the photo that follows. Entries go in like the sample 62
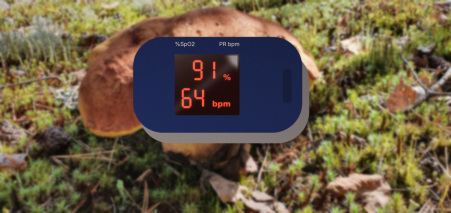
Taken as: 91
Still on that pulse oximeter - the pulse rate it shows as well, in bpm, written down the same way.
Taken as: 64
